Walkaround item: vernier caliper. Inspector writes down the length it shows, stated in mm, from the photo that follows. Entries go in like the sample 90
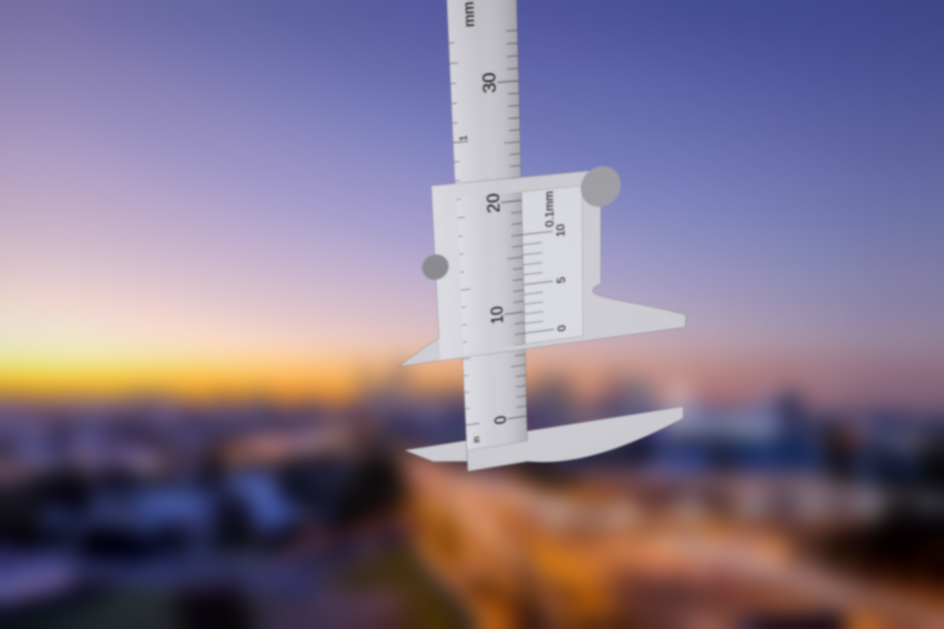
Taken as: 8.0
